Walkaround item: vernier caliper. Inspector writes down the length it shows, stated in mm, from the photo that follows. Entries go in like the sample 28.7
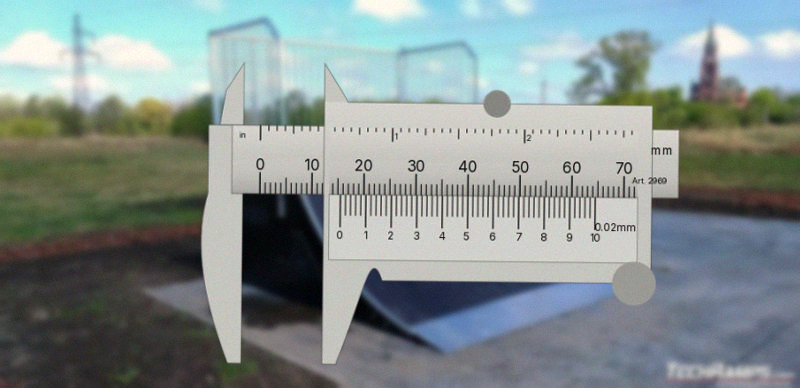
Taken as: 15.5
